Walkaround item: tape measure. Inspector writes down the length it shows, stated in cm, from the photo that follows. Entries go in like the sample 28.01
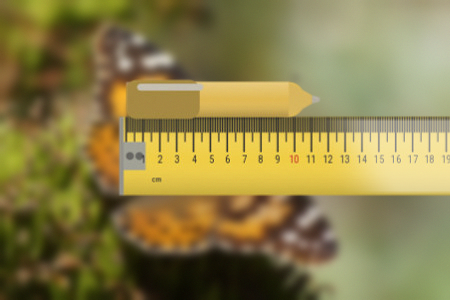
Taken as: 11.5
